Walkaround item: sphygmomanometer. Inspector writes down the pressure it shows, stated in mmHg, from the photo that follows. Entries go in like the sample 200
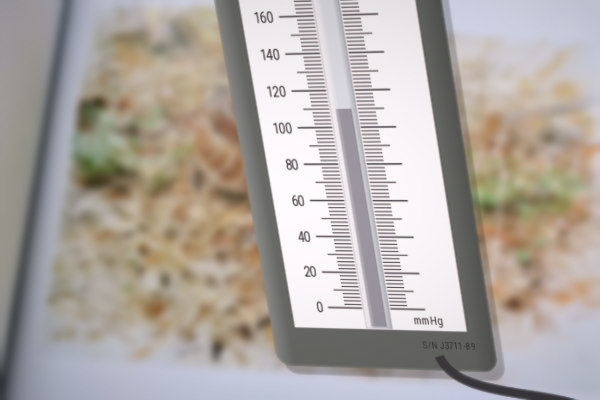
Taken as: 110
